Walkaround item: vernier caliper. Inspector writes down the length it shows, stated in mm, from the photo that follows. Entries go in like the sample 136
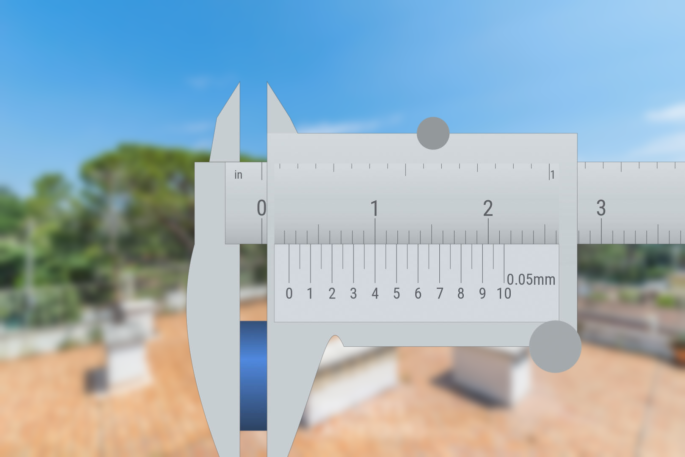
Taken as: 2.4
